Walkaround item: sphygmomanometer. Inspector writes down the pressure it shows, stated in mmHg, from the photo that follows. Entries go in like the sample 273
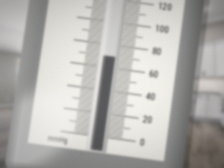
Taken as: 70
